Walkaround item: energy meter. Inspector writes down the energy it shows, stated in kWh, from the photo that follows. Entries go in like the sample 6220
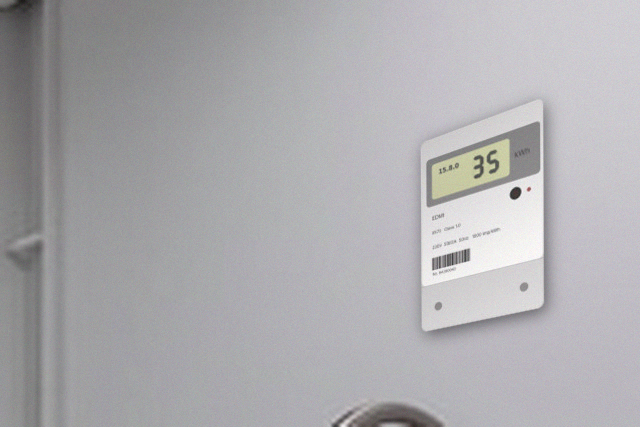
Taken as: 35
